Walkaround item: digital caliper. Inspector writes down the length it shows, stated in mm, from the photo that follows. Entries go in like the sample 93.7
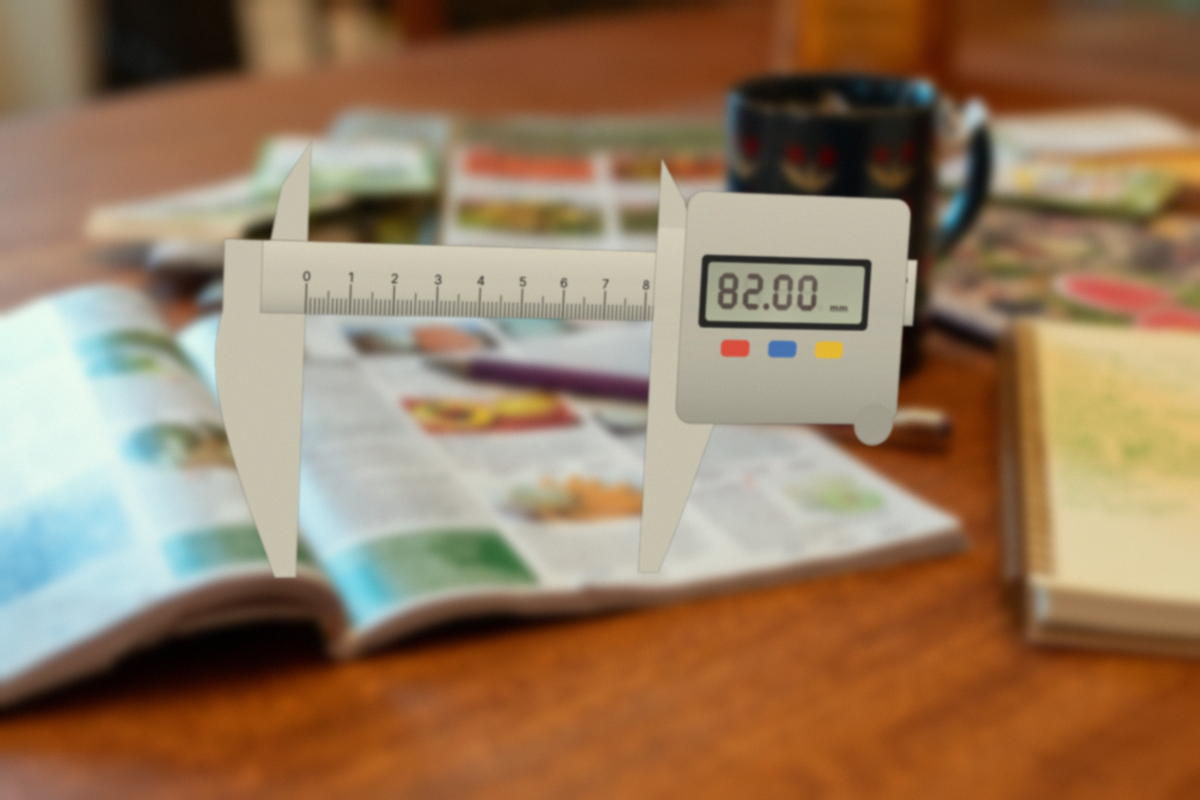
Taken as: 82.00
